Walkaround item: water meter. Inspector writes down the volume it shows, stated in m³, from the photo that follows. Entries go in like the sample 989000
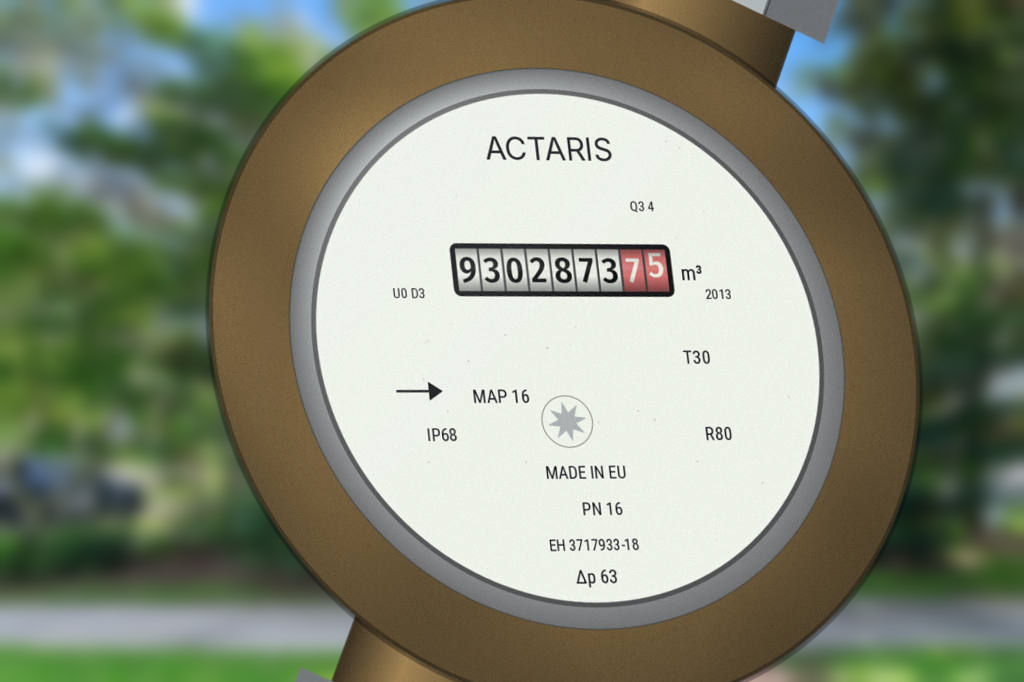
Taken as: 9302873.75
